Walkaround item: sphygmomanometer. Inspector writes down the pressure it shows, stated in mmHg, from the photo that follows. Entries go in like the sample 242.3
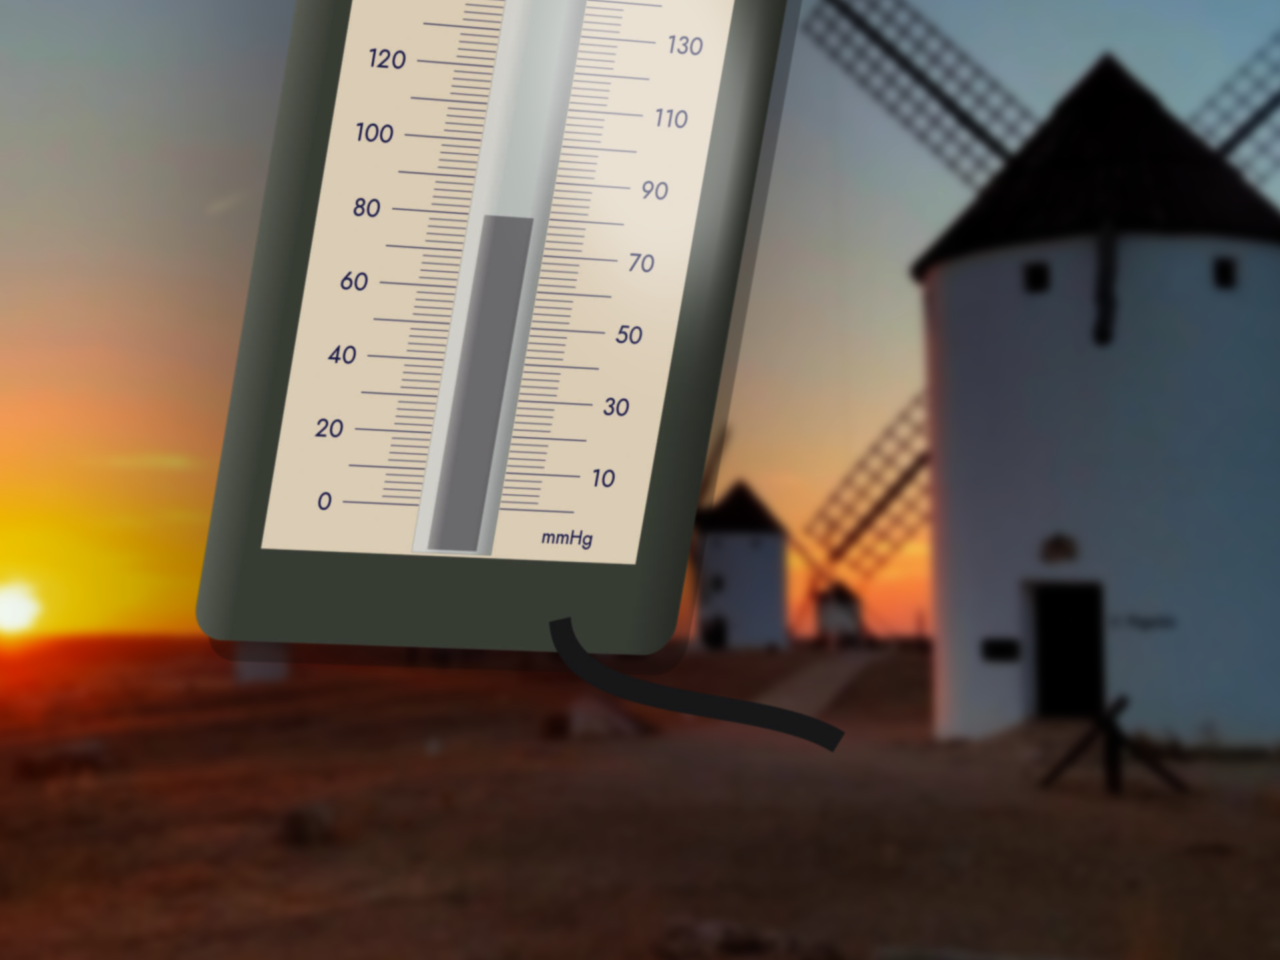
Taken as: 80
